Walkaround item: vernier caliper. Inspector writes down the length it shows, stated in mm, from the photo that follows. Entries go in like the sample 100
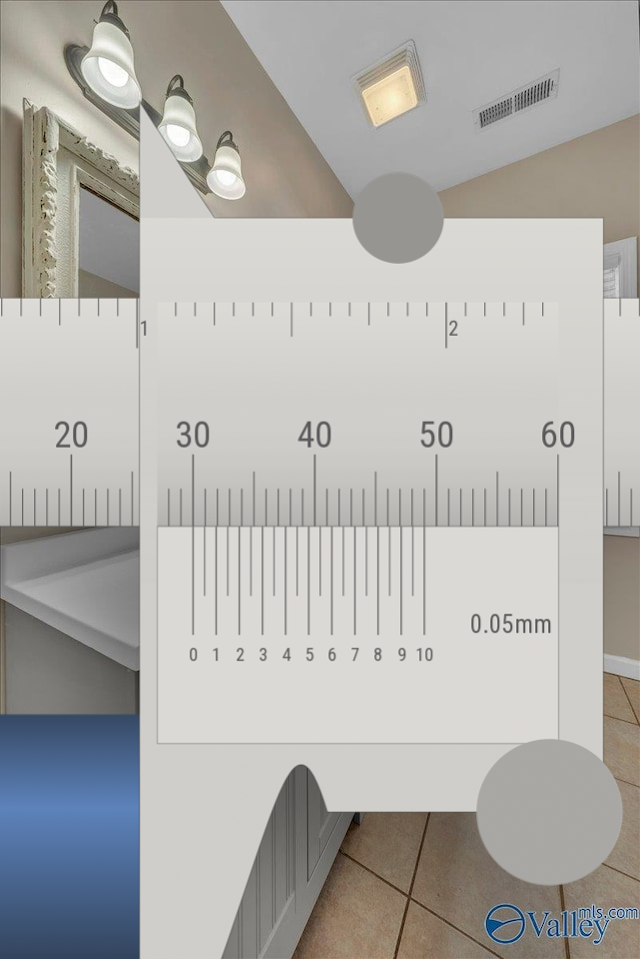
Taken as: 30.0
